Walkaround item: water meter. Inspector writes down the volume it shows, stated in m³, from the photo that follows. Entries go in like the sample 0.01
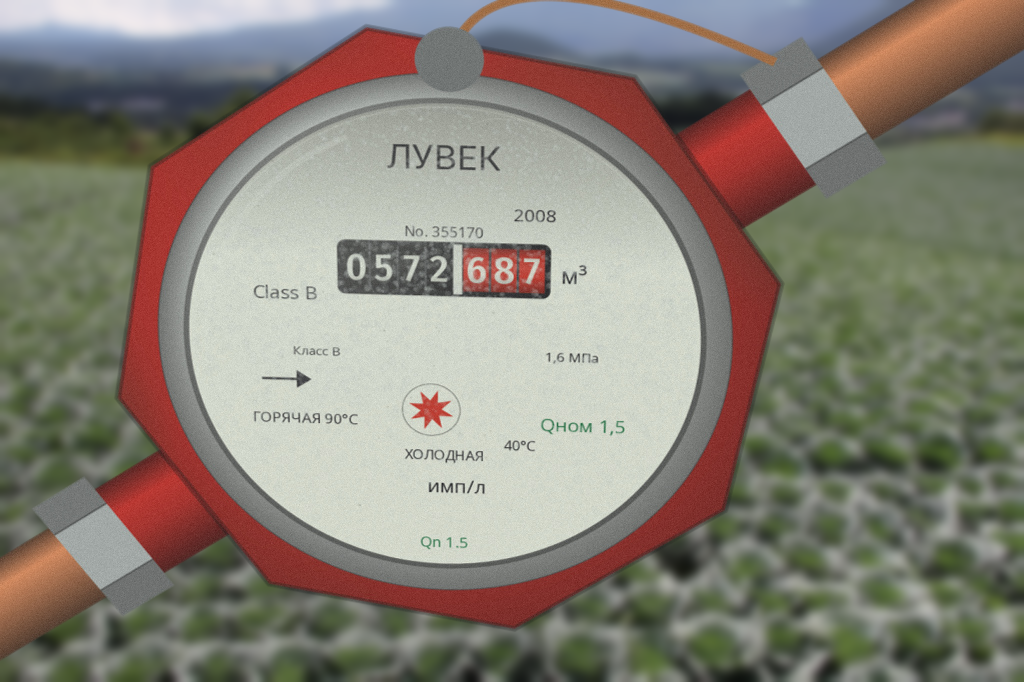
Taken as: 572.687
